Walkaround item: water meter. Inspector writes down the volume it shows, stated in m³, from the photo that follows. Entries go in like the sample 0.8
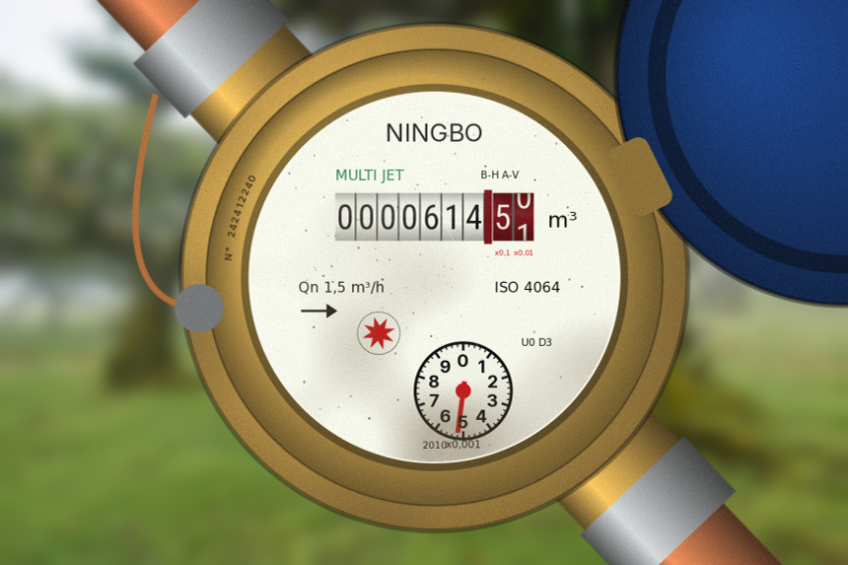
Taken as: 614.505
